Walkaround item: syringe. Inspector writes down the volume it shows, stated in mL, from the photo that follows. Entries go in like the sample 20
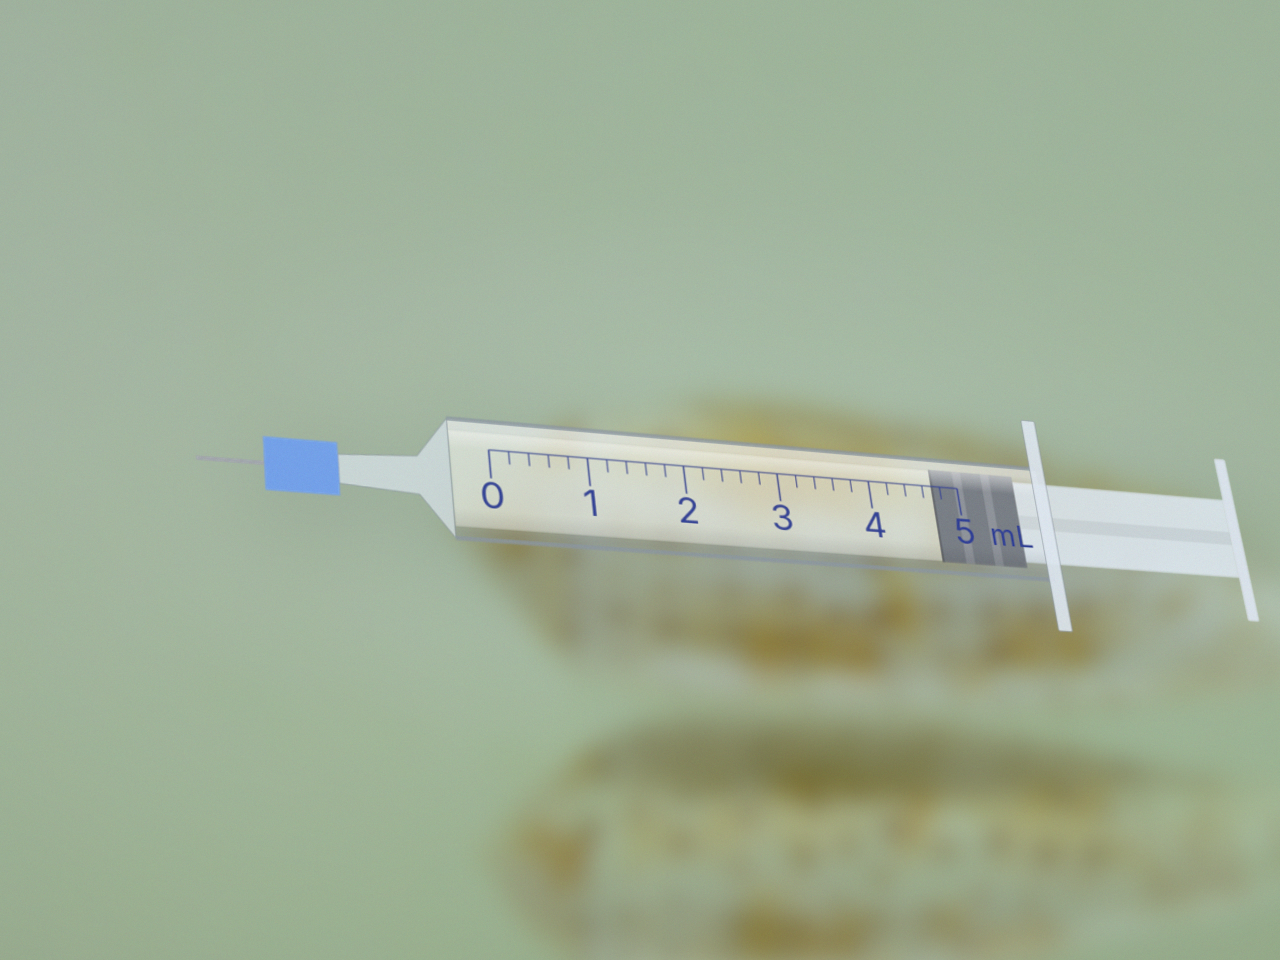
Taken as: 4.7
